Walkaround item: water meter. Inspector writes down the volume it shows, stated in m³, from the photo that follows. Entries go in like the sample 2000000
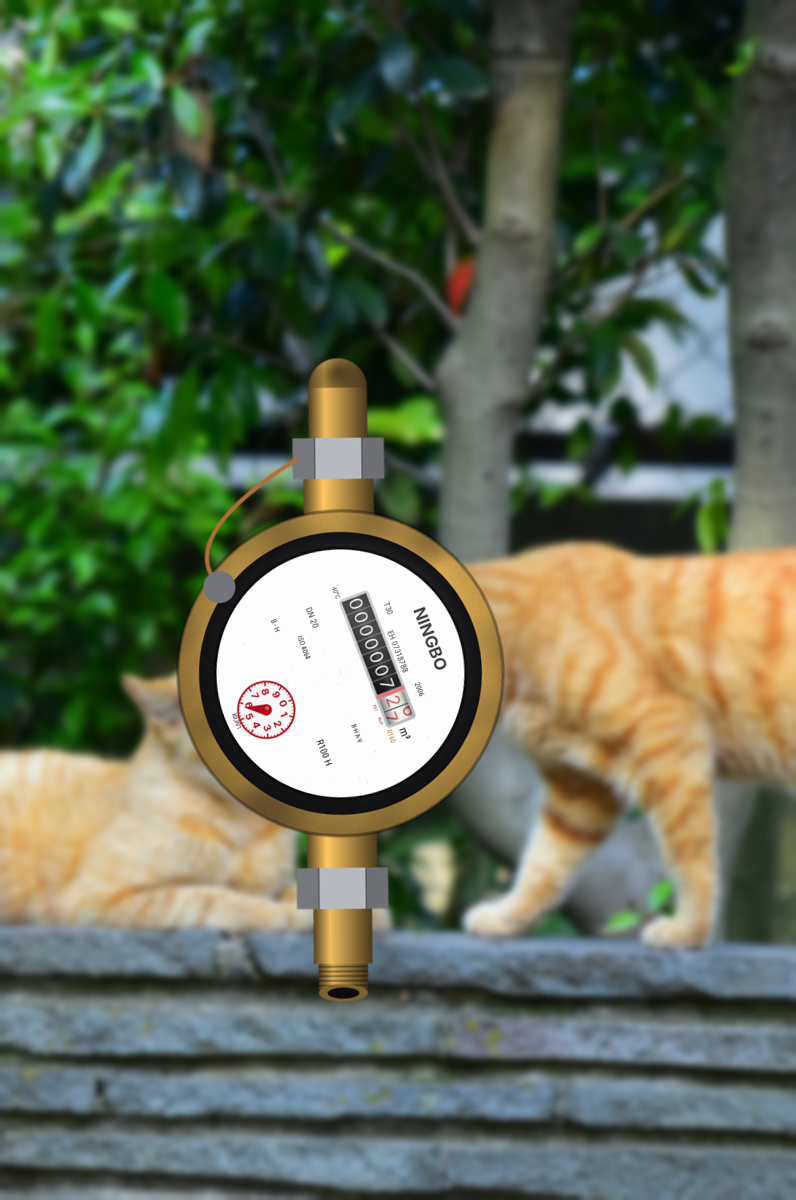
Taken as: 7.265
